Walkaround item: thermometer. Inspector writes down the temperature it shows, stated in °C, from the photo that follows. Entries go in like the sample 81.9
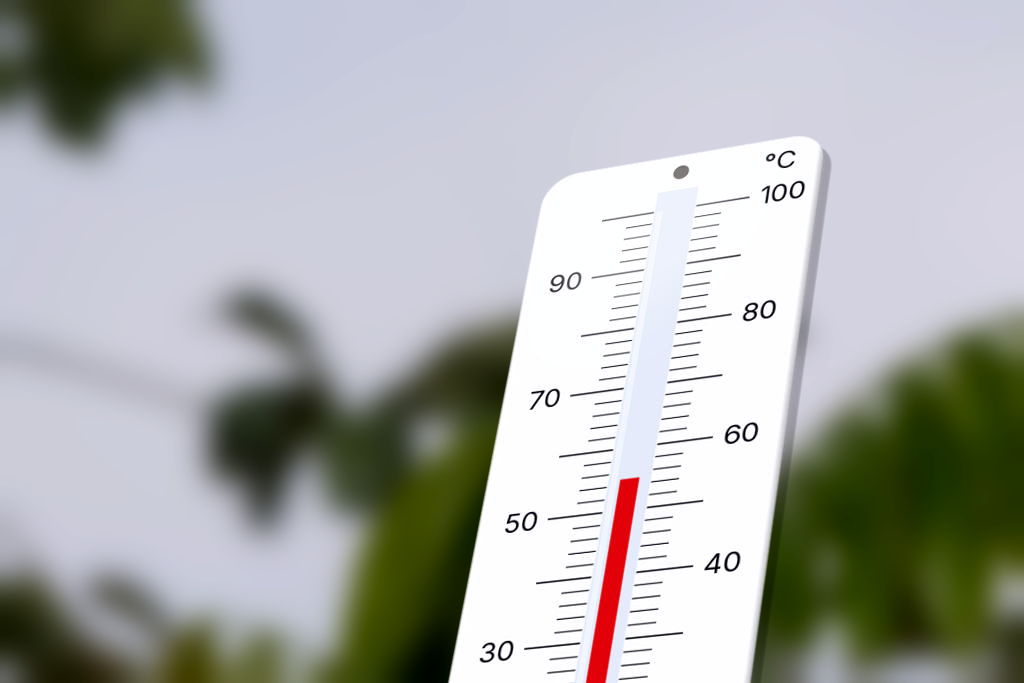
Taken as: 55
